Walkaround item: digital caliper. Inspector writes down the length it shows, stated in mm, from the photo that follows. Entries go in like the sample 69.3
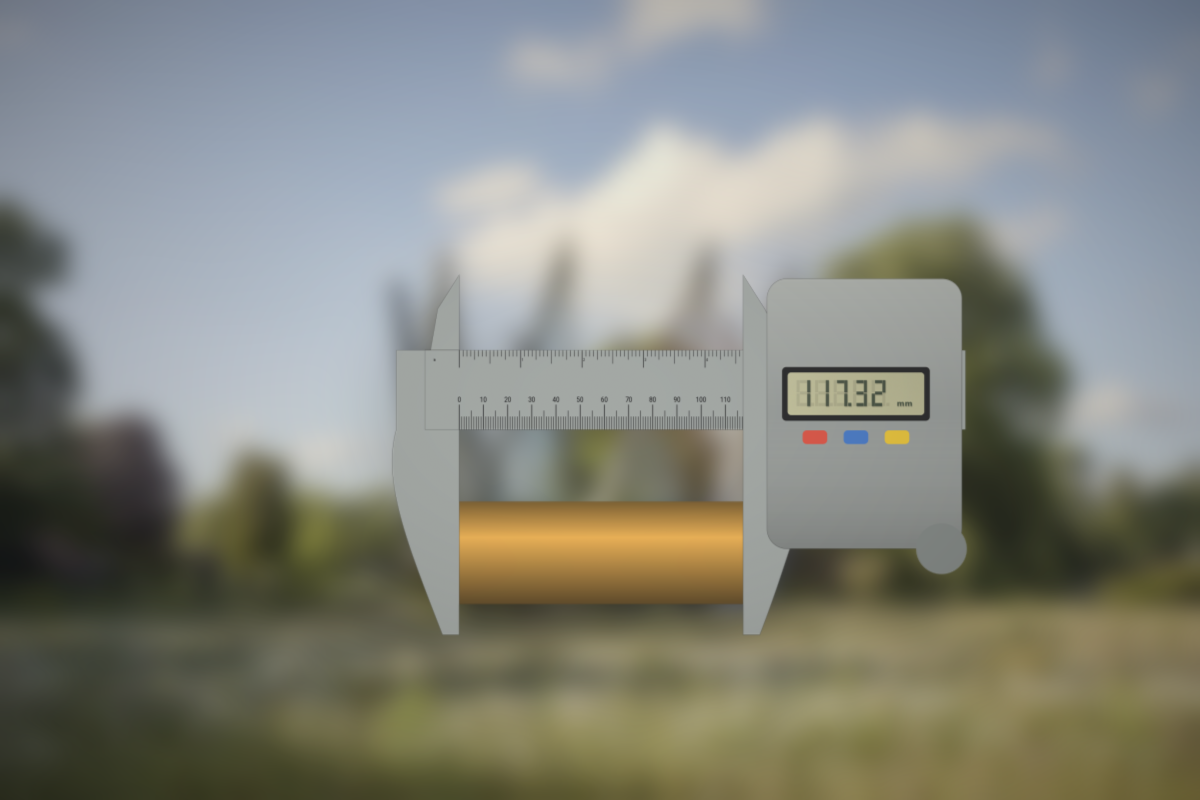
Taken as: 117.32
